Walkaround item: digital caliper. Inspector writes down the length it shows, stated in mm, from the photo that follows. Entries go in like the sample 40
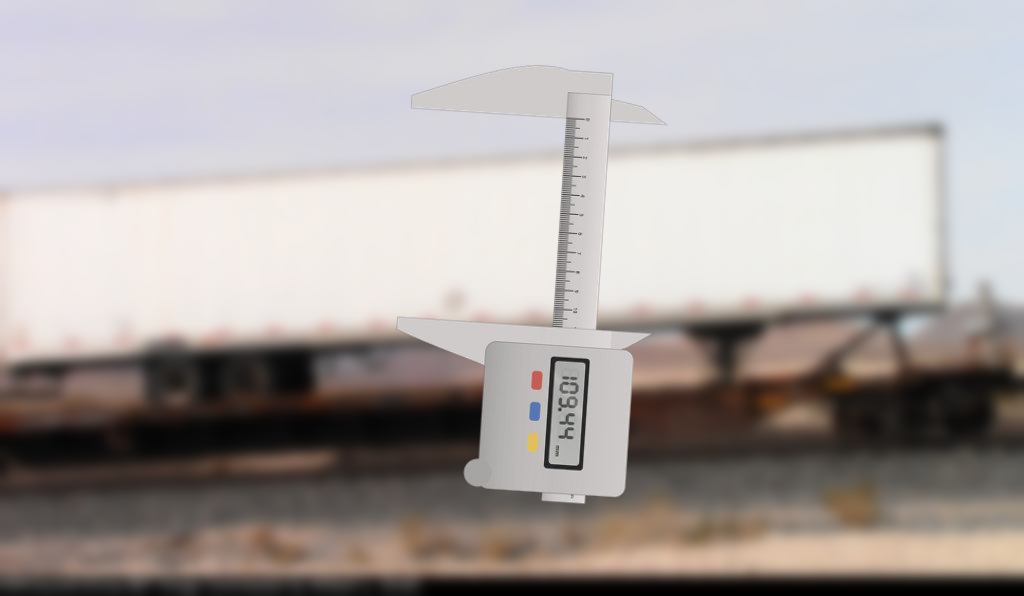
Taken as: 109.44
